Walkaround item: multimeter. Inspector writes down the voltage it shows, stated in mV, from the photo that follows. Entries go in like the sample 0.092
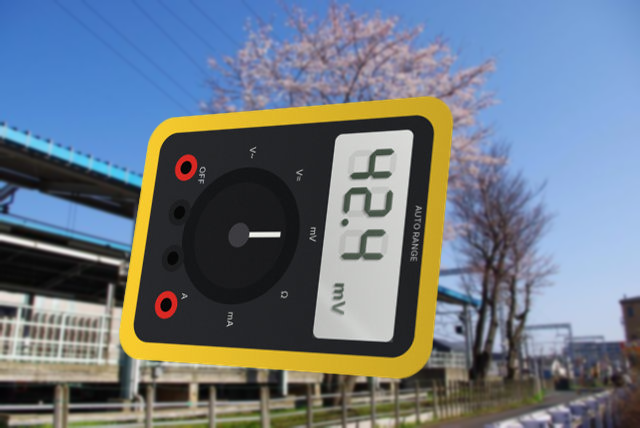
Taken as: 42.4
